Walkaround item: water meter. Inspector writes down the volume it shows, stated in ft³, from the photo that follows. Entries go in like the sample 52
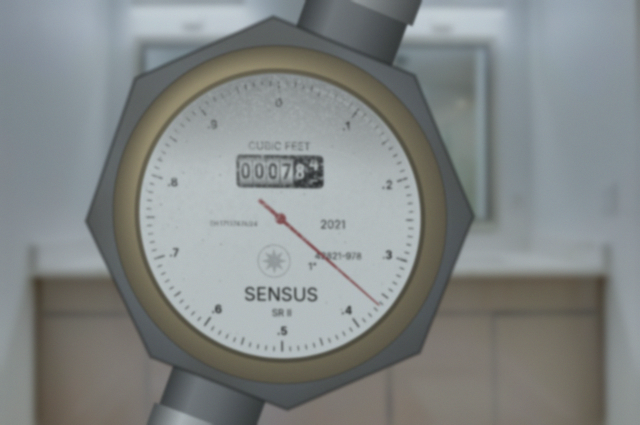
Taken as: 784.36
